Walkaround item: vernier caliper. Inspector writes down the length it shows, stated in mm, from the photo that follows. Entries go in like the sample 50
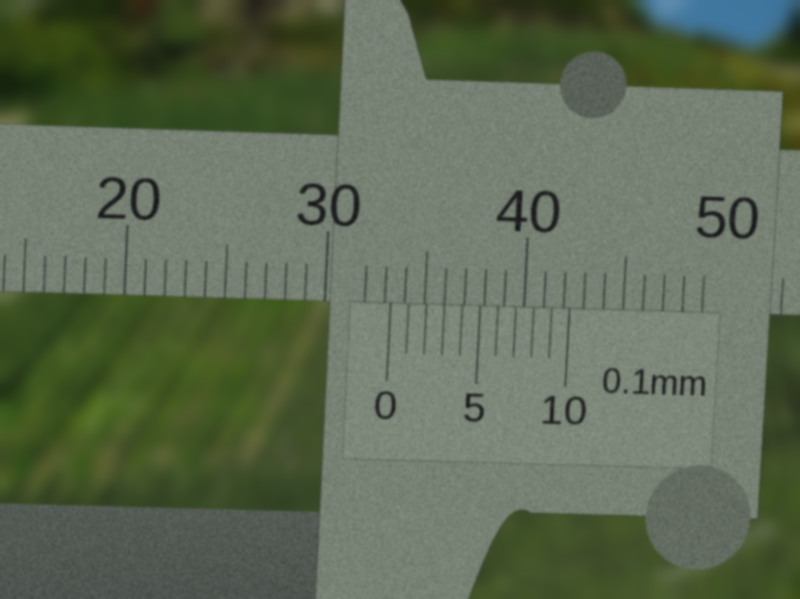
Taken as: 33.3
